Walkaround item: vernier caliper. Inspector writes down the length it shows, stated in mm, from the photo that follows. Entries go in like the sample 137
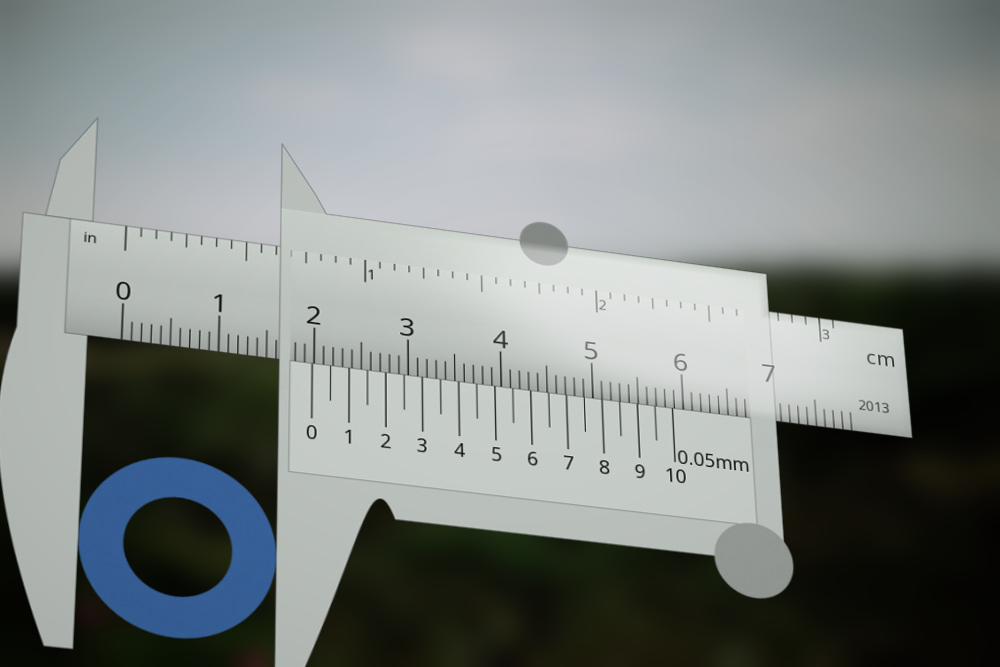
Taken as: 19.8
